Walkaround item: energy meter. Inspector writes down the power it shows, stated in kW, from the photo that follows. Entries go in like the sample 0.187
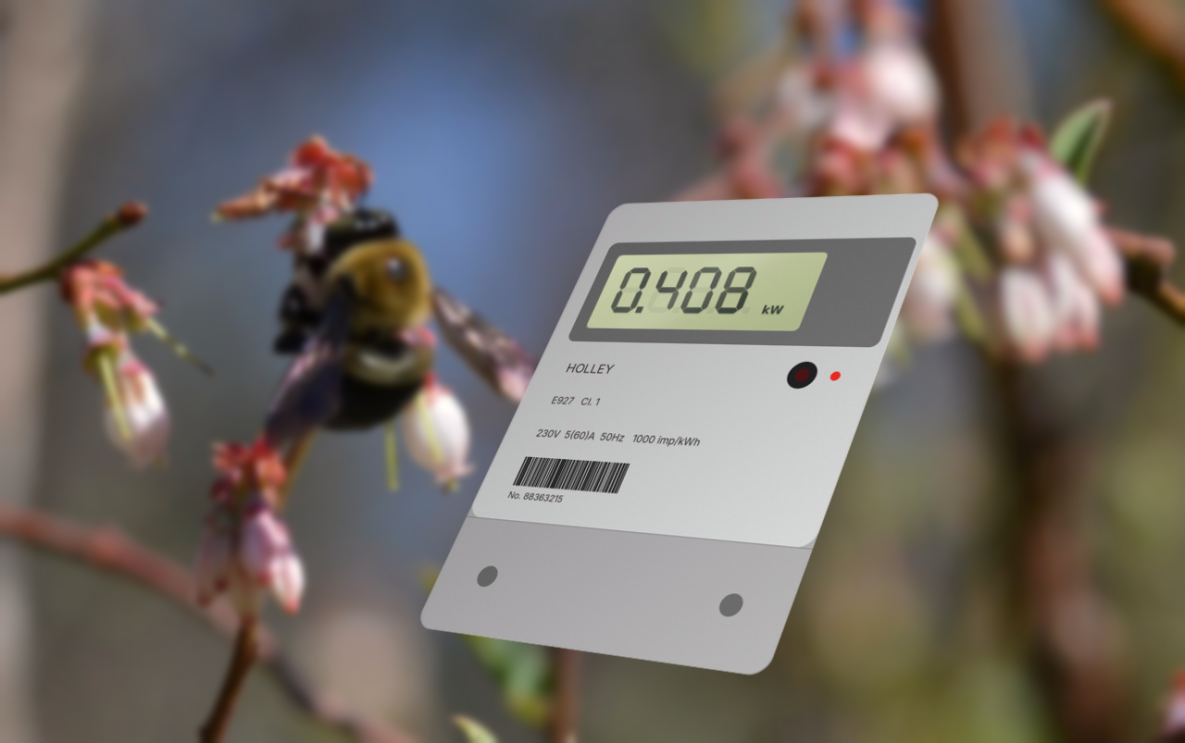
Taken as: 0.408
